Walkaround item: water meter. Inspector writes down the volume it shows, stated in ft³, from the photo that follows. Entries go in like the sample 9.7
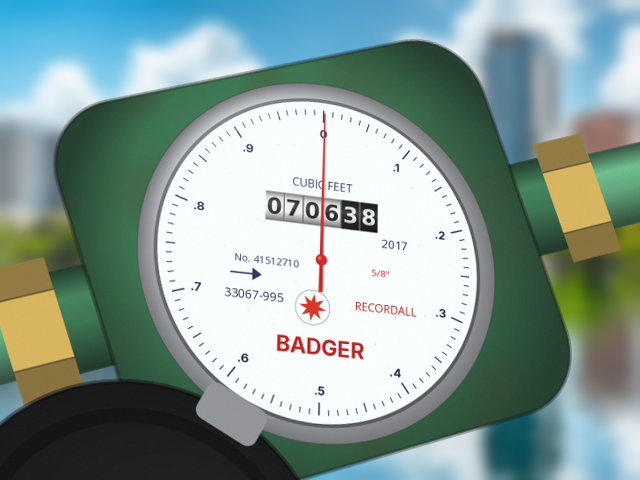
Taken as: 70638.00
